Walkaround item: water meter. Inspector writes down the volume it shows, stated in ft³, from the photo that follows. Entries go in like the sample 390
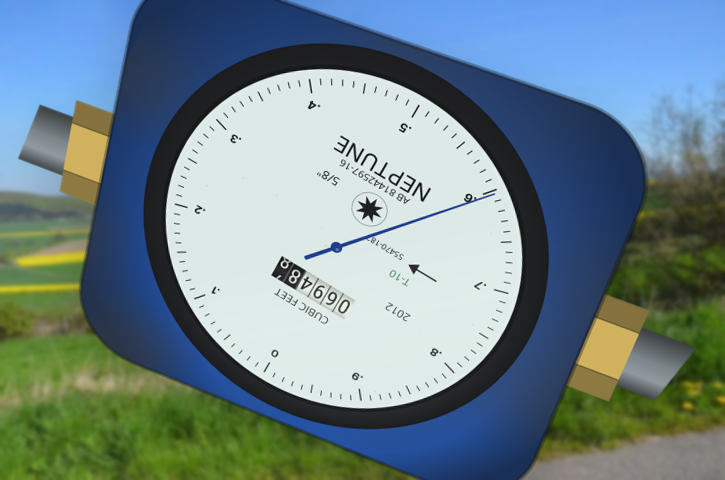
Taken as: 69487.60
